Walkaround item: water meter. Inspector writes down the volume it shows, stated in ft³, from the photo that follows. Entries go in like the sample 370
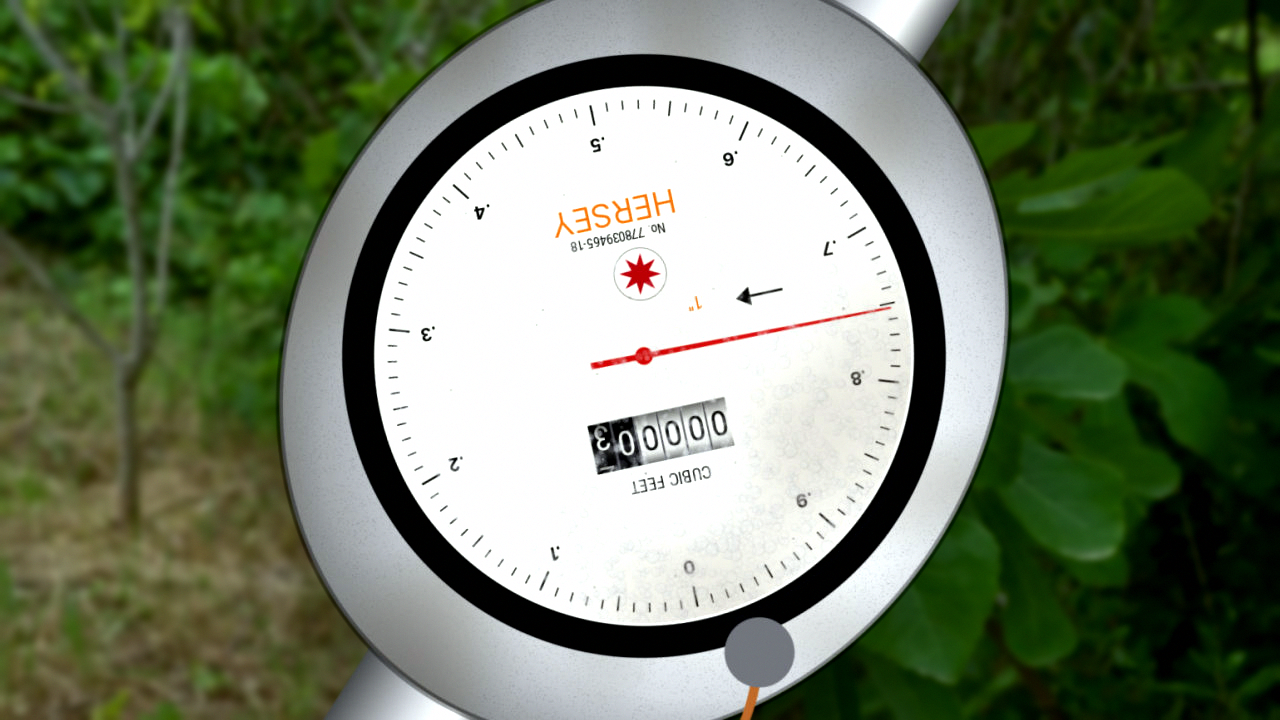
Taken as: 2.75
